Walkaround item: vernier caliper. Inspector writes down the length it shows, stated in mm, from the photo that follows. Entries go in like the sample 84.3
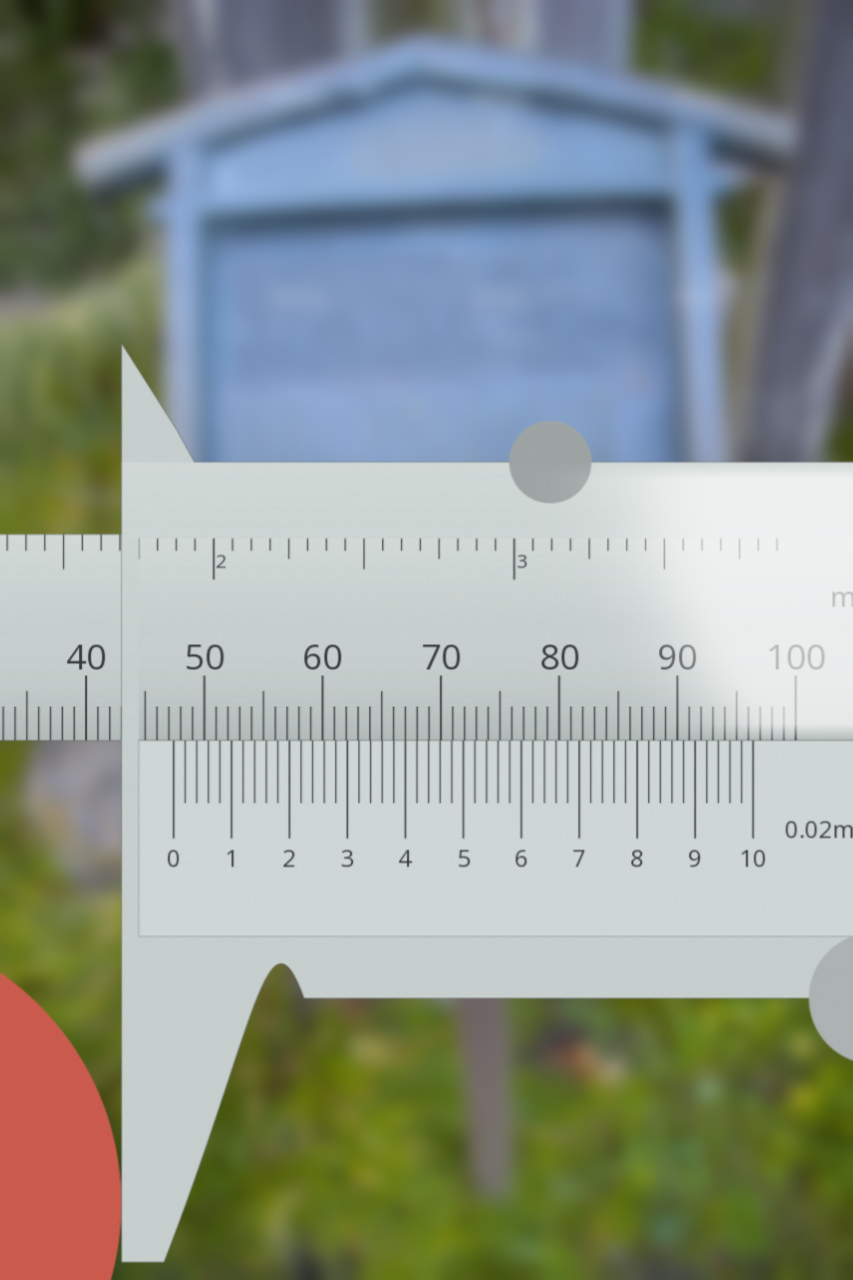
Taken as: 47.4
